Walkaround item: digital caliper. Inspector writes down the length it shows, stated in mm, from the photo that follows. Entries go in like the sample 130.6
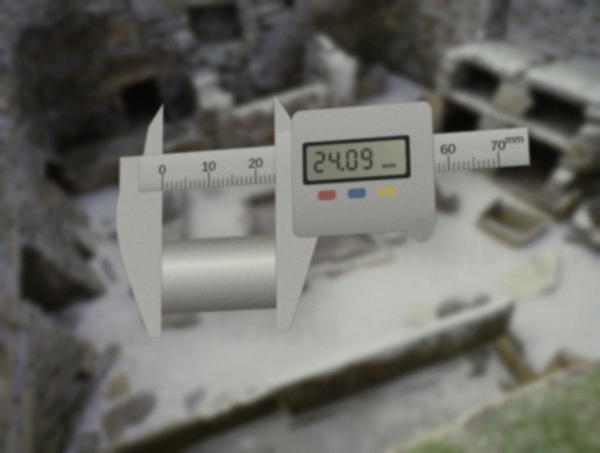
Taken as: 24.09
